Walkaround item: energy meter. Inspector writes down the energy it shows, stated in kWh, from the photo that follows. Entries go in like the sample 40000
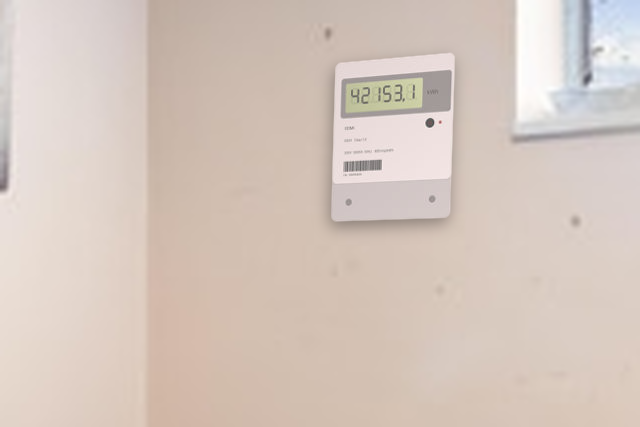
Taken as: 42153.1
